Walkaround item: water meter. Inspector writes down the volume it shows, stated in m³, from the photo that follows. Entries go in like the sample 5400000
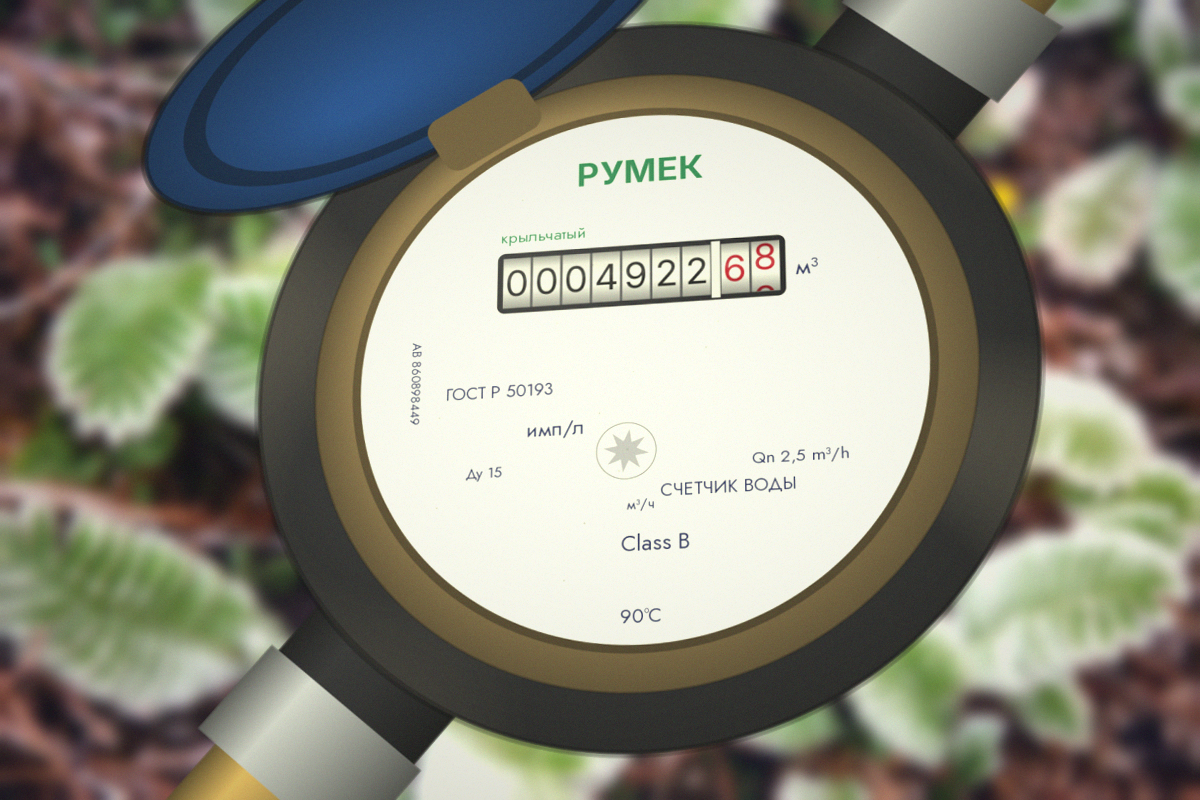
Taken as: 4922.68
